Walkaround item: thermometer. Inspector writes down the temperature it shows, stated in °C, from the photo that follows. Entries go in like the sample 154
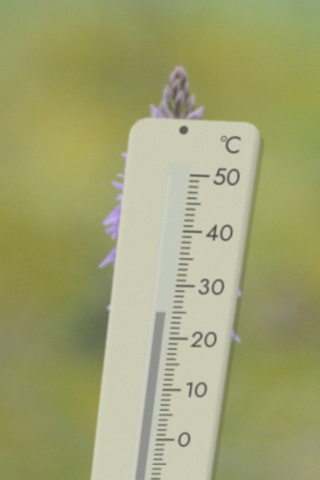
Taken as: 25
